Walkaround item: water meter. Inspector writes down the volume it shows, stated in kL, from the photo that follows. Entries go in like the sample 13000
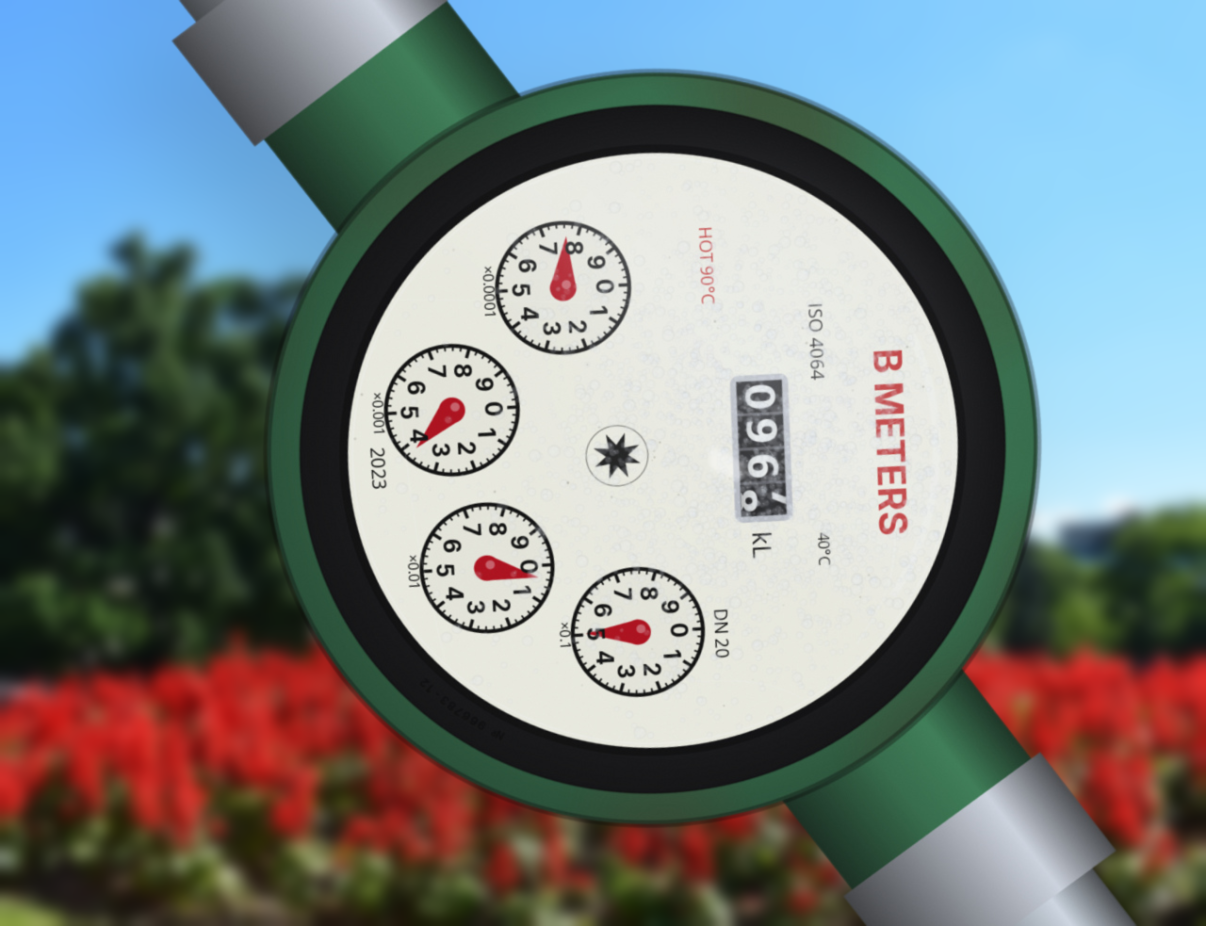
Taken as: 967.5037
